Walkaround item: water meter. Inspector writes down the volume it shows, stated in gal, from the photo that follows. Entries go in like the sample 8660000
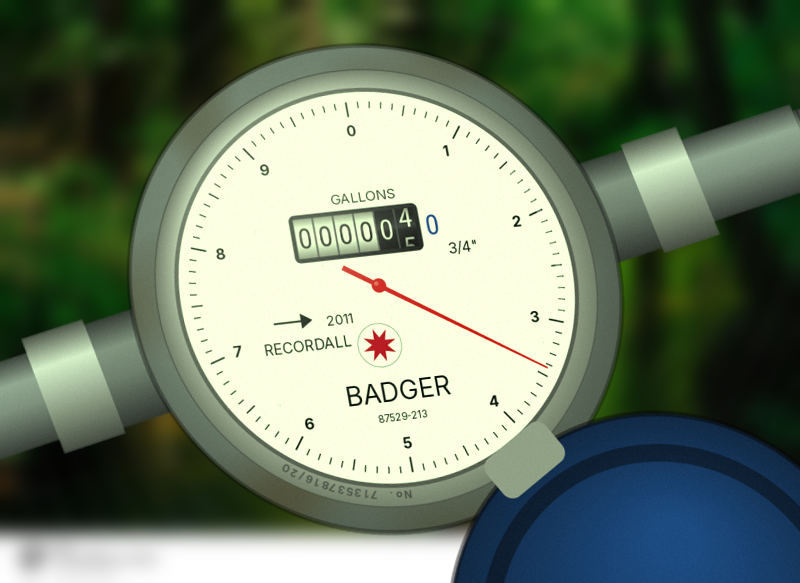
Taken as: 43.4
